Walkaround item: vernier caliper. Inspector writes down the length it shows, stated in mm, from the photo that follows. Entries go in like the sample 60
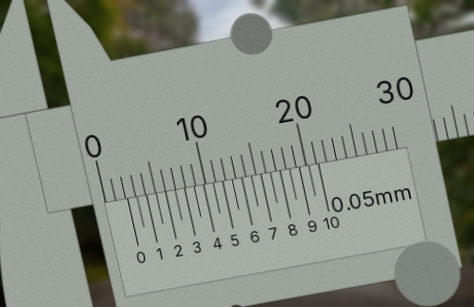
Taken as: 2.2
